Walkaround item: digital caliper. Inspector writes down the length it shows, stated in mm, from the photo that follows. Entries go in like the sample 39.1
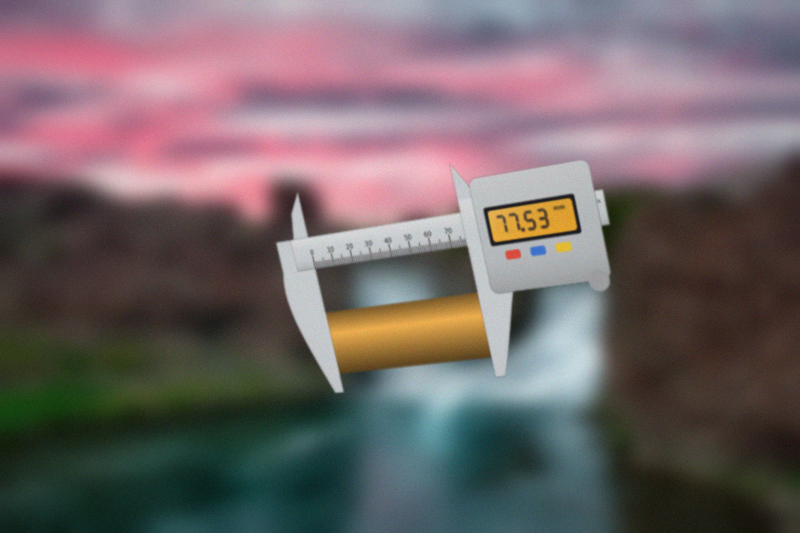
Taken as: 77.53
